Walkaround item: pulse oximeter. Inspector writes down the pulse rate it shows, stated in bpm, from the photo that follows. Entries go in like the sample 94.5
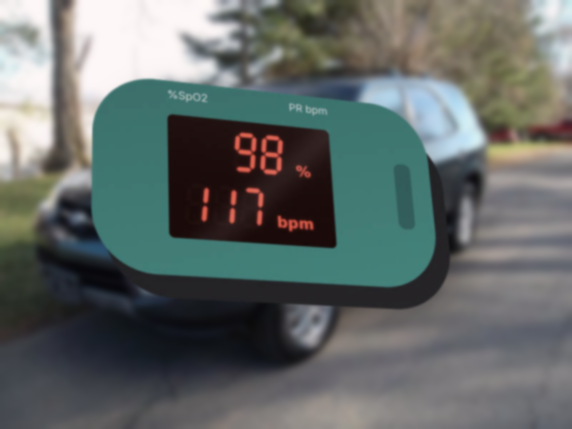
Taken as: 117
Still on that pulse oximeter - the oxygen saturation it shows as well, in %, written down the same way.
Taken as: 98
